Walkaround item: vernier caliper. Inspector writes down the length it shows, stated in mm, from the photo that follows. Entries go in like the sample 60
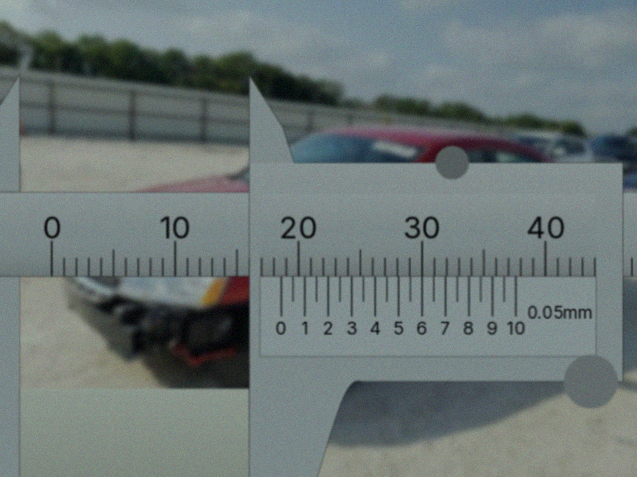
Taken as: 18.6
